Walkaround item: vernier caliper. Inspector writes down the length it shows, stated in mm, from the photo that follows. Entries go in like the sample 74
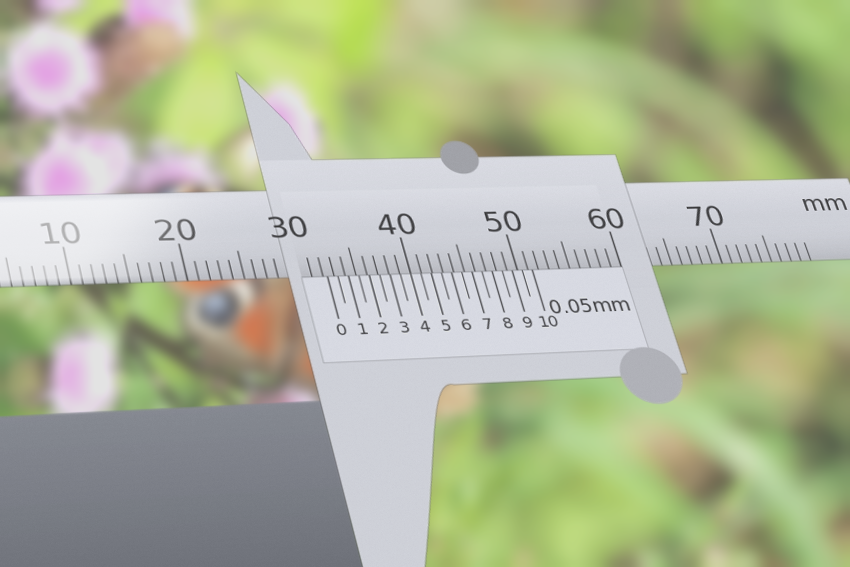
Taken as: 32.4
